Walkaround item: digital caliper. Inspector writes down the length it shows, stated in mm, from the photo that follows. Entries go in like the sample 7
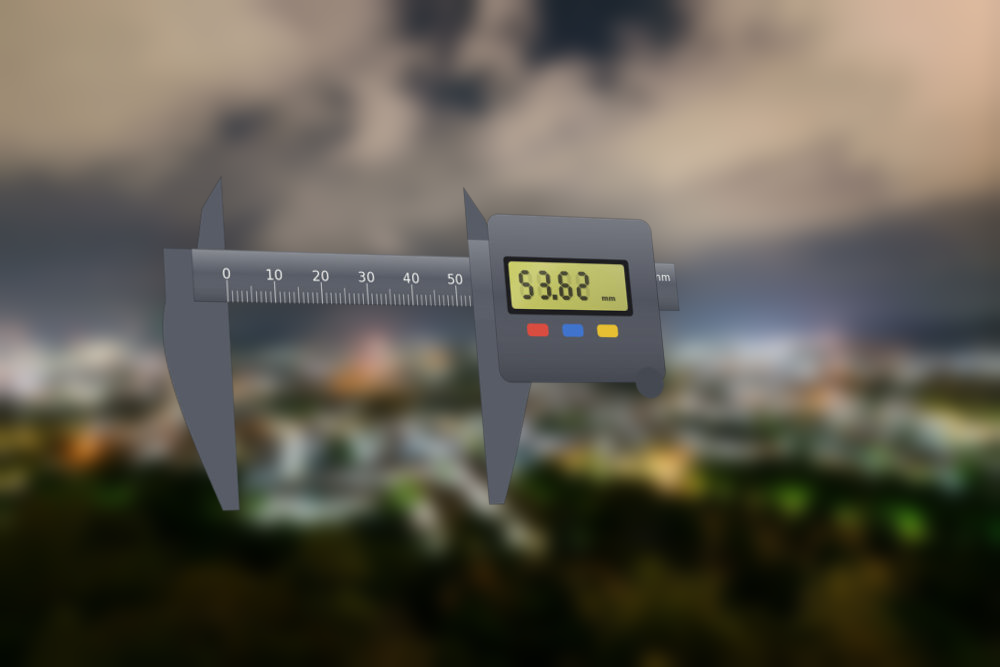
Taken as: 53.62
